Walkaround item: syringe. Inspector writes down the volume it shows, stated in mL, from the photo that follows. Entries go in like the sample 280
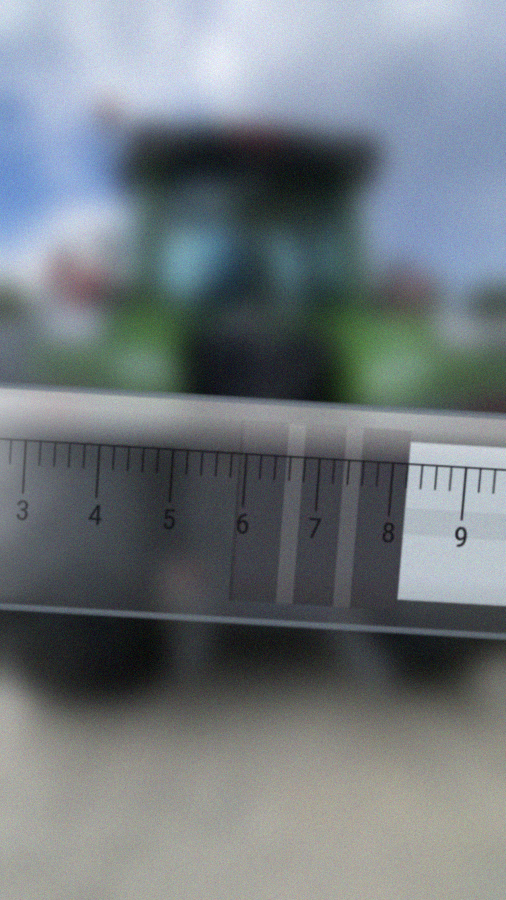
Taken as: 5.9
